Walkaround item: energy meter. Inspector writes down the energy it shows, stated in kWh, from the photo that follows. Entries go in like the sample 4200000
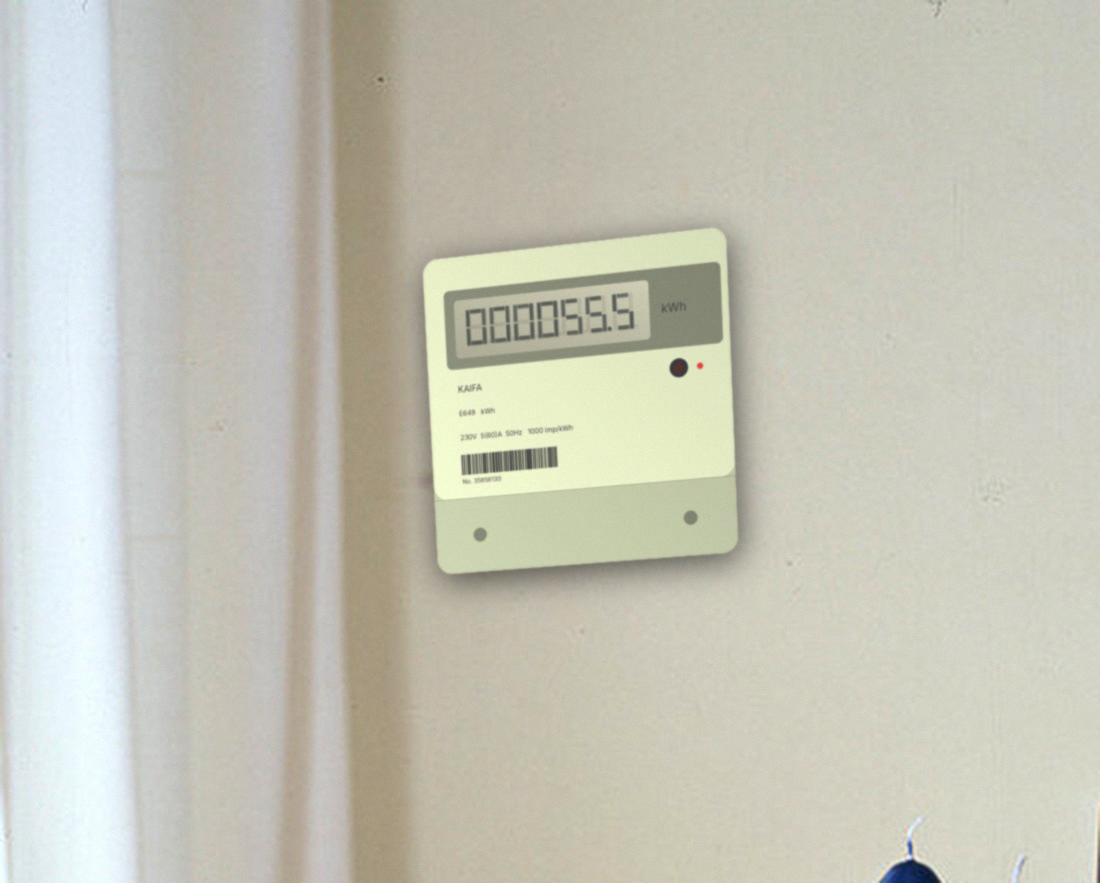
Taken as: 55.5
